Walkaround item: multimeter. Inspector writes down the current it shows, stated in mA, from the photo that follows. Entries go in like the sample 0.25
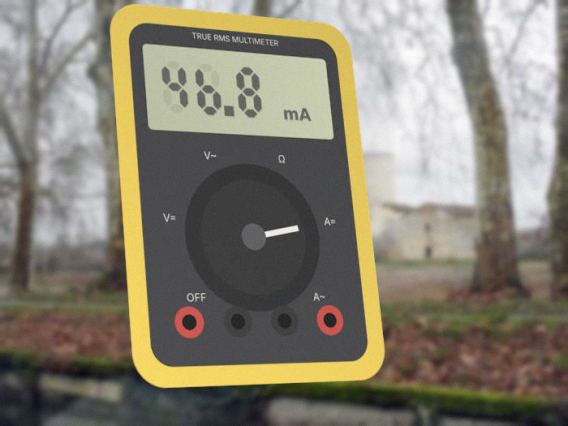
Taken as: 46.8
